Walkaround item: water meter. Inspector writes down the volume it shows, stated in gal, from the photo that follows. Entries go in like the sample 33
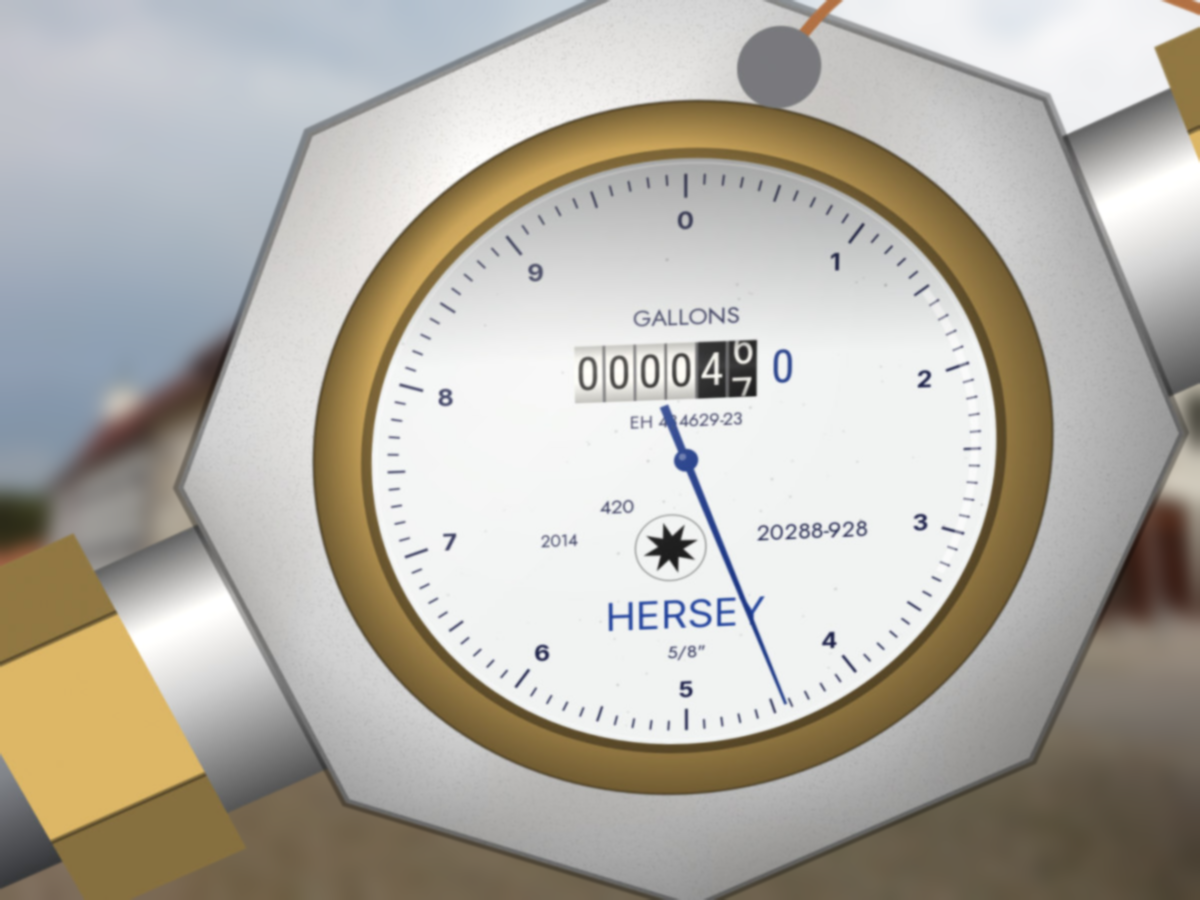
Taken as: 464.4
